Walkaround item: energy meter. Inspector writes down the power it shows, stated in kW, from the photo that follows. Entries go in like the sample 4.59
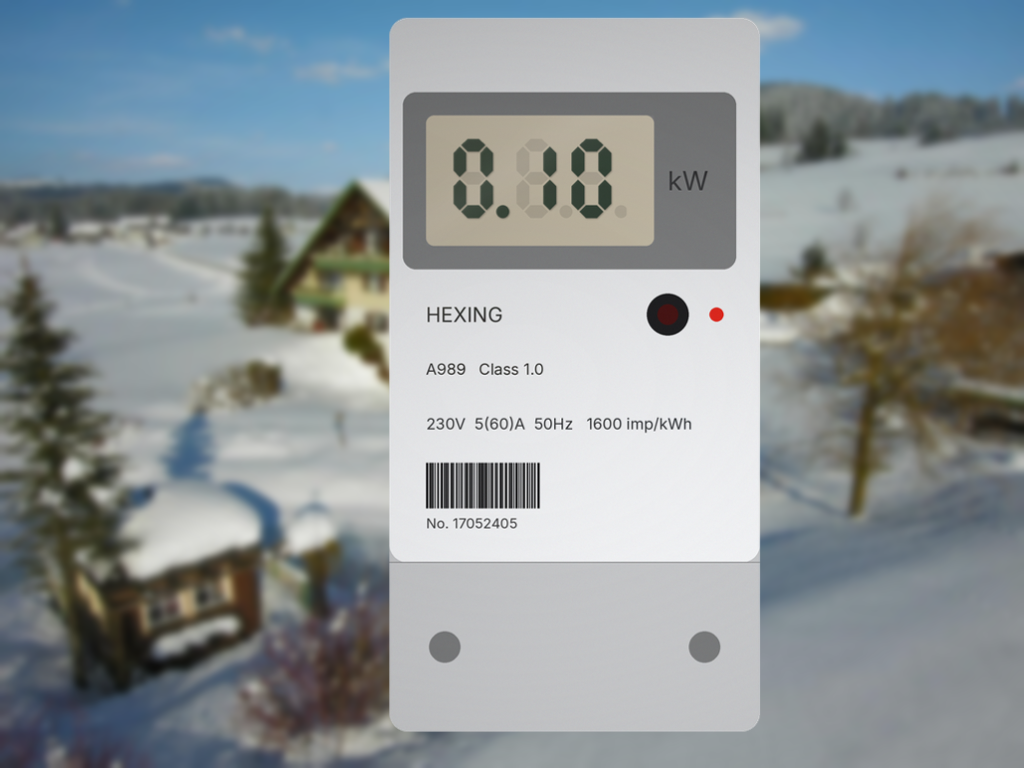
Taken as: 0.10
